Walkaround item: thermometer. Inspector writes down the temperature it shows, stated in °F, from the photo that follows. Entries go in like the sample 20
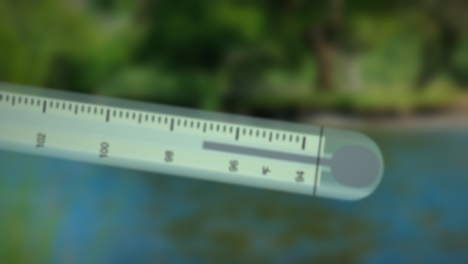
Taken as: 97
